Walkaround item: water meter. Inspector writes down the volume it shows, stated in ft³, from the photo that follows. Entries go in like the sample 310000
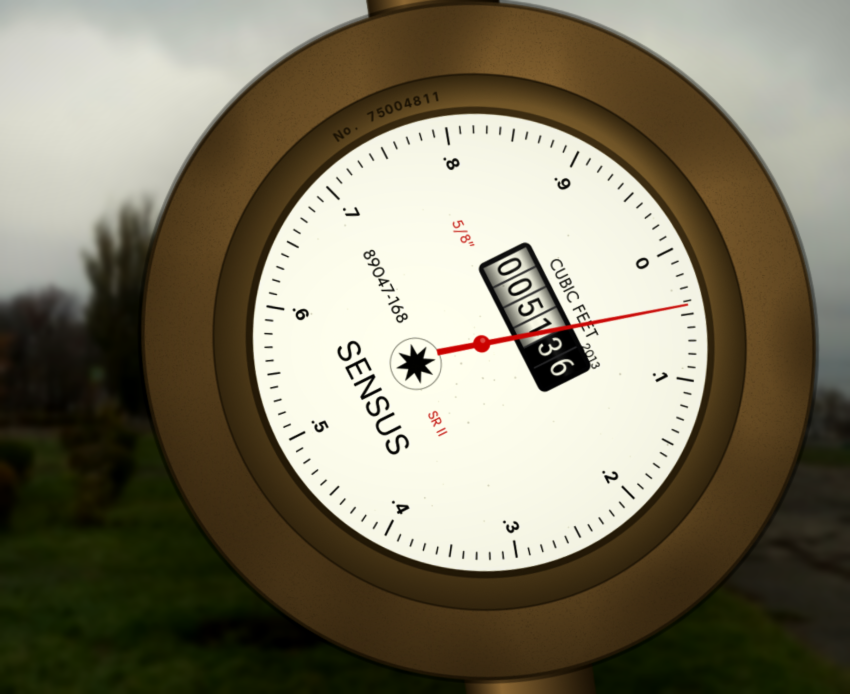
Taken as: 5136.04
